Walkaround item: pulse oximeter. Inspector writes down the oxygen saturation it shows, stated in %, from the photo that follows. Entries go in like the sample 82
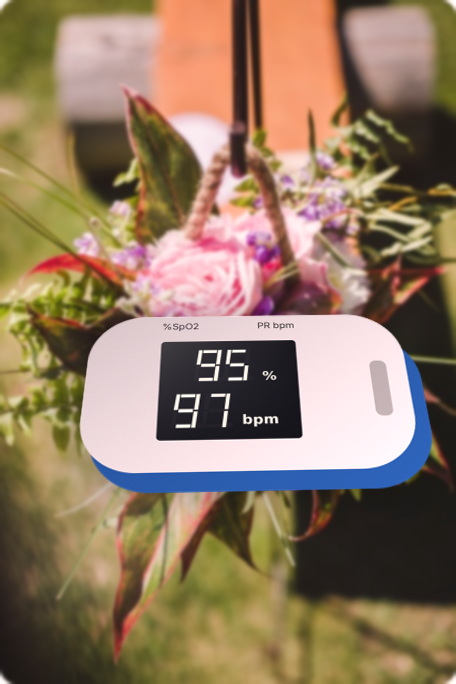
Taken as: 95
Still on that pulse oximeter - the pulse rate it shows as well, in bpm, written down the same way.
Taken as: 97
